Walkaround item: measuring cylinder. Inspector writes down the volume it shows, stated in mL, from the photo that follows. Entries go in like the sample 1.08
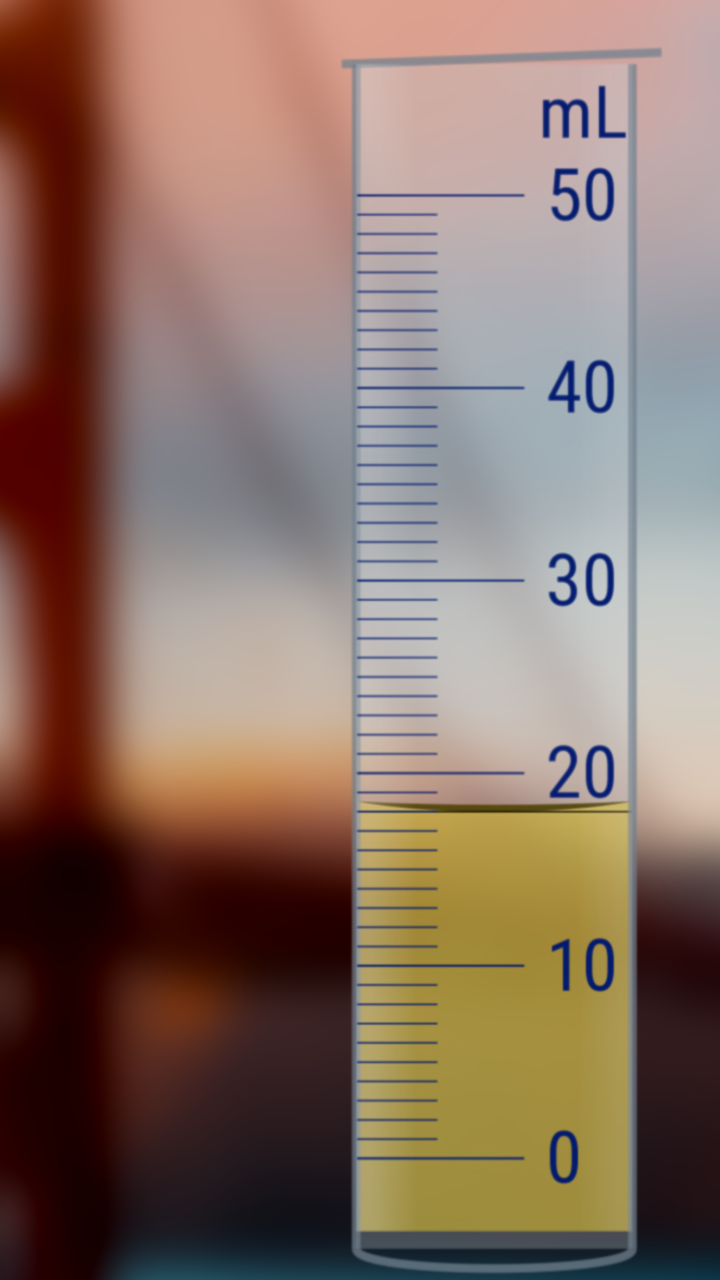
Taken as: 18
